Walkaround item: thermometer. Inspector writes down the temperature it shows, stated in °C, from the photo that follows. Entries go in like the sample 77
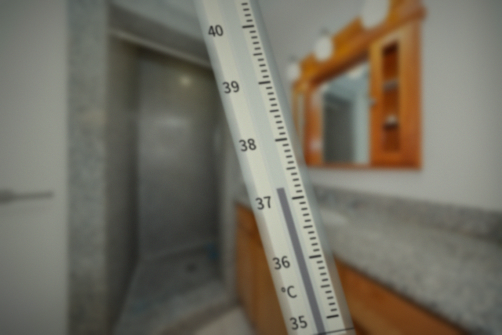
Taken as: 37.2
